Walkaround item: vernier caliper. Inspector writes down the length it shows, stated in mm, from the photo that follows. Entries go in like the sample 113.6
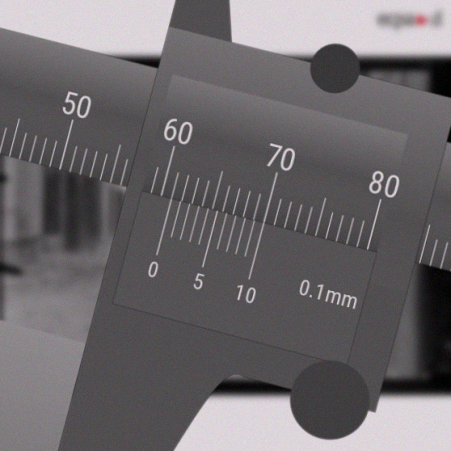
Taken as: 61.0
